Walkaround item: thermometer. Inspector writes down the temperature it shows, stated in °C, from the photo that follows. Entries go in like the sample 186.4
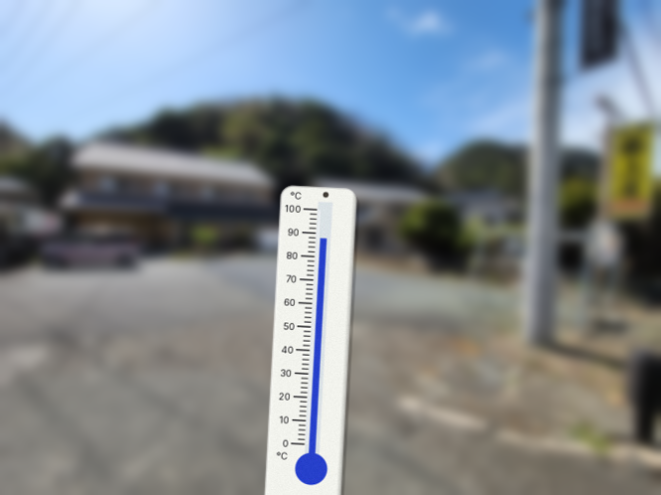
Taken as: 88
